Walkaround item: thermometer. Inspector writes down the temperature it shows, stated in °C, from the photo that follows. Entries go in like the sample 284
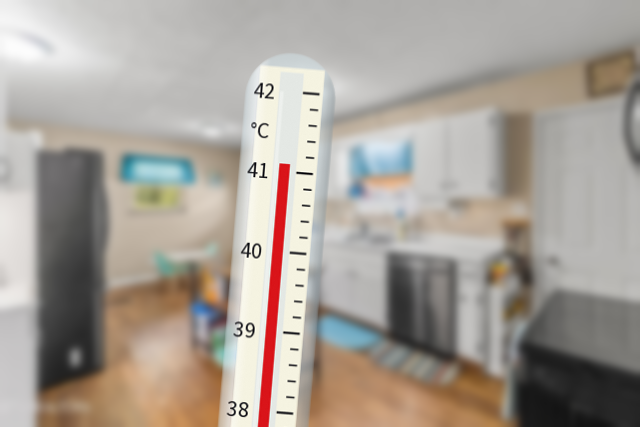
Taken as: 41.1
